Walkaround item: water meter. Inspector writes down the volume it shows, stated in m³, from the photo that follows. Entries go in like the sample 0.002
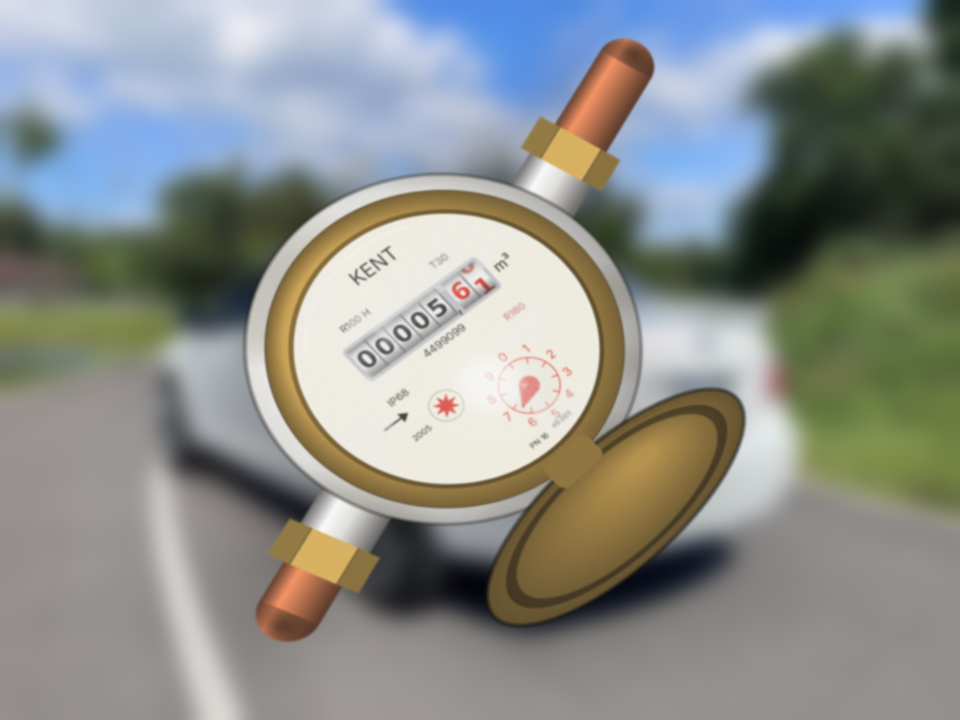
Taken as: 5.606
